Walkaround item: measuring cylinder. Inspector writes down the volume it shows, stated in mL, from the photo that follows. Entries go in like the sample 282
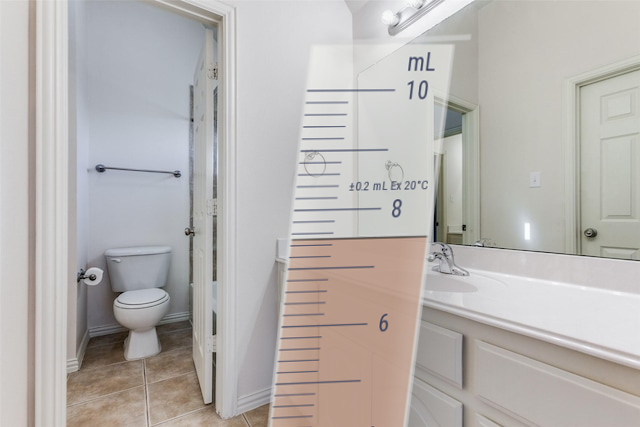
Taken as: 7.5
